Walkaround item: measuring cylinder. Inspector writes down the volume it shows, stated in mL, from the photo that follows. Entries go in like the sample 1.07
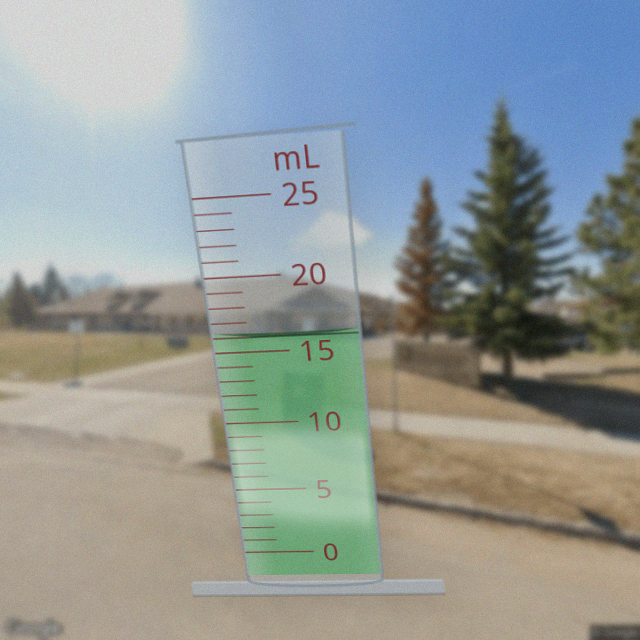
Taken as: 16
